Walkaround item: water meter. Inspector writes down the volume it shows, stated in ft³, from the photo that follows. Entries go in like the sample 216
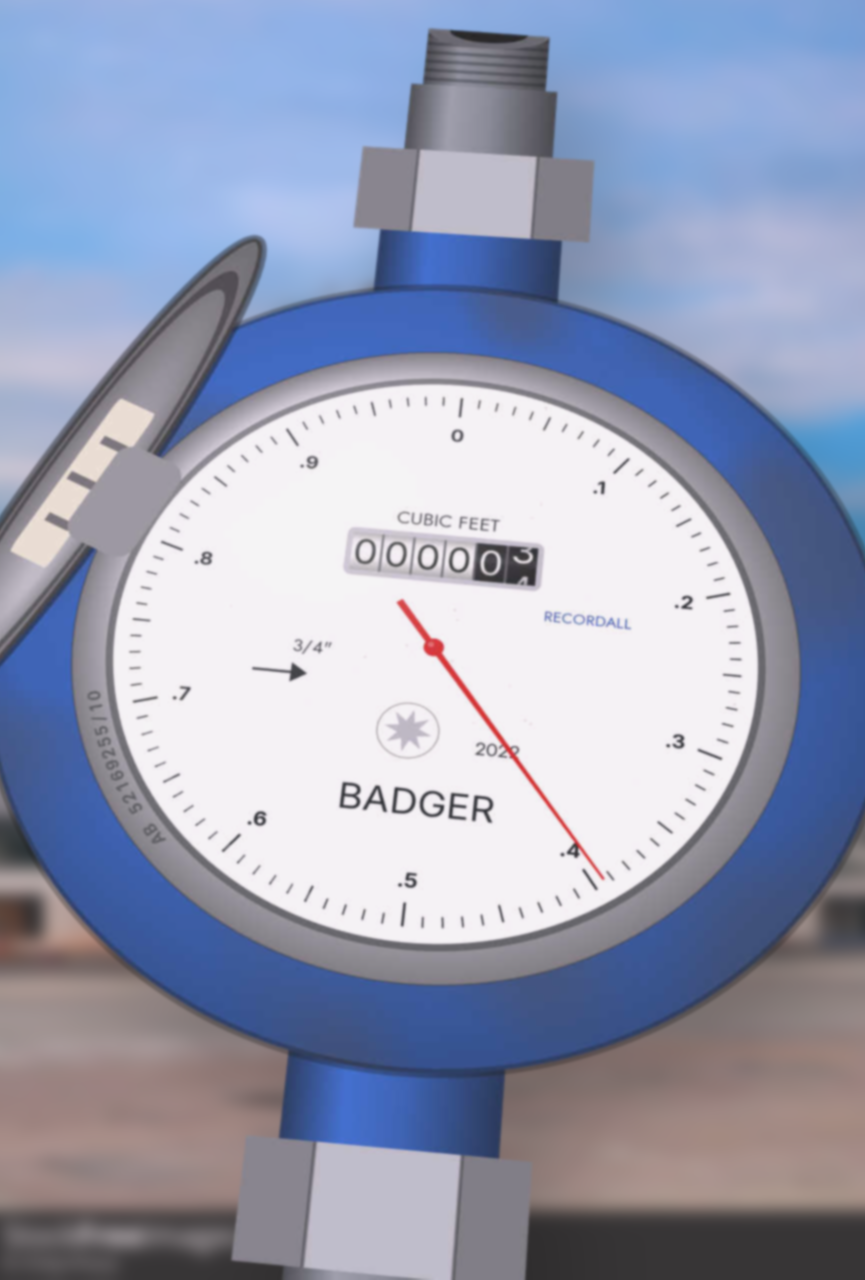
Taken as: 3.39
